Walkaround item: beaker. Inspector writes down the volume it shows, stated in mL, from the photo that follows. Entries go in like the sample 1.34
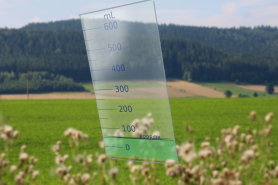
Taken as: 50
